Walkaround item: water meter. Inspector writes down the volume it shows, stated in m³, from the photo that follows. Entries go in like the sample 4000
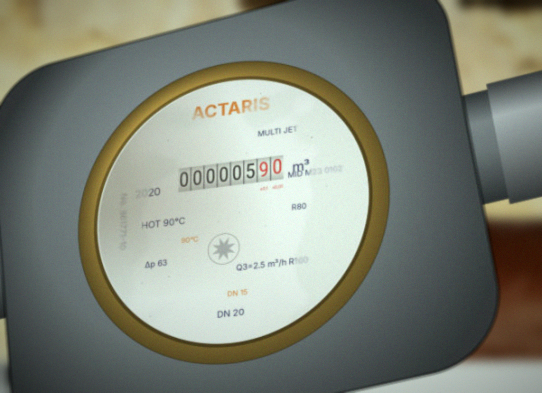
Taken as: 5.90
